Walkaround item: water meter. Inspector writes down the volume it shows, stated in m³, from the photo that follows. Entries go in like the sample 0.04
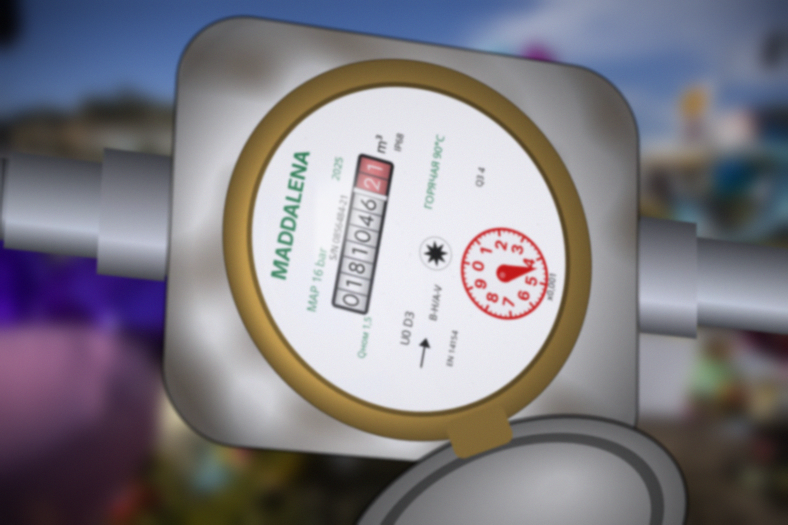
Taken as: 181046.214
